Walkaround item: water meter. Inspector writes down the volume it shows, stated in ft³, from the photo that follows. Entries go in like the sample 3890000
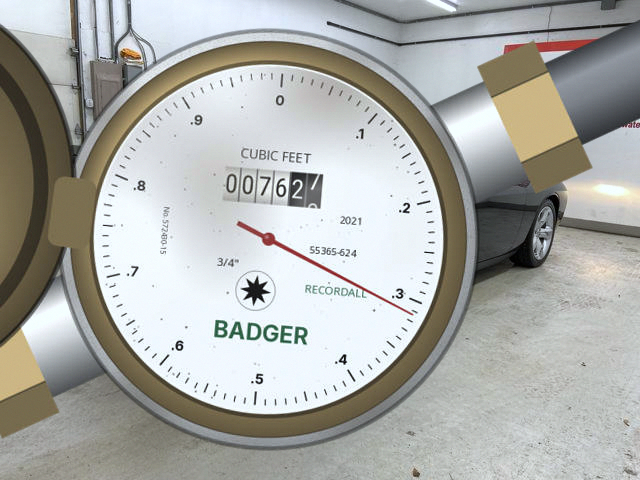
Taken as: 7627.31
